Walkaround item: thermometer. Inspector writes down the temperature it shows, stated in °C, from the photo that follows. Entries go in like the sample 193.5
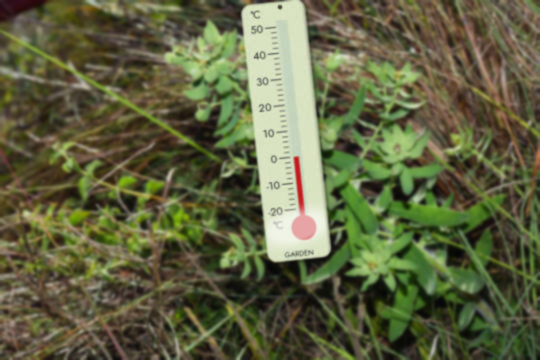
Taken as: 0
